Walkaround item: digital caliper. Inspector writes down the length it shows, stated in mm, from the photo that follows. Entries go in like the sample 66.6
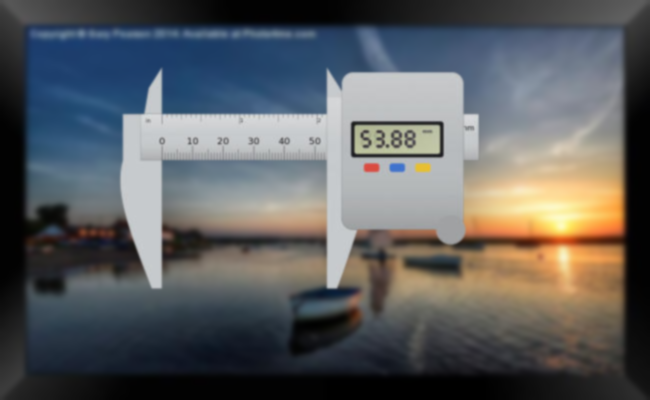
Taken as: 53.88
